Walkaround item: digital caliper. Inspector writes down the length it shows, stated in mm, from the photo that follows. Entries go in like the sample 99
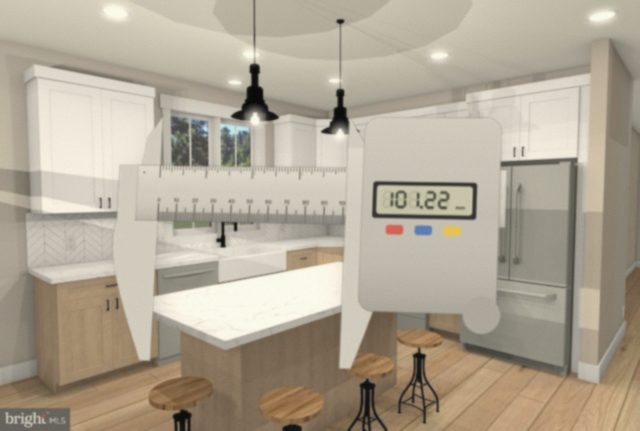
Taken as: 101.22
